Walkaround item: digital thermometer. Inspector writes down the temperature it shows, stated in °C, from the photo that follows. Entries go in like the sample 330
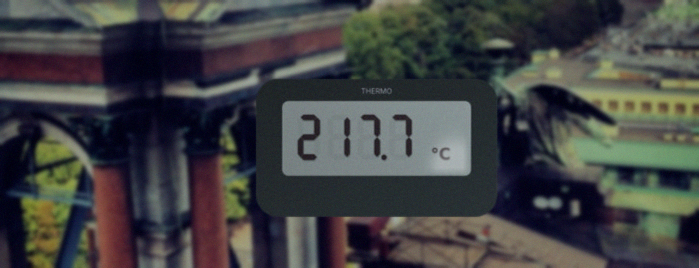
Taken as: 217.7
